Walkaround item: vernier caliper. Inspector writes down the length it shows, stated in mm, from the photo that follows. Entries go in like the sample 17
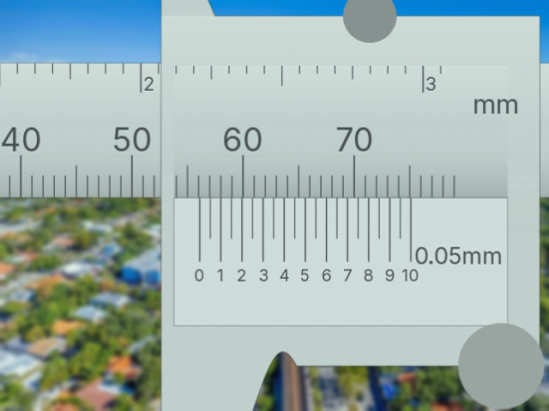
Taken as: 56.1
